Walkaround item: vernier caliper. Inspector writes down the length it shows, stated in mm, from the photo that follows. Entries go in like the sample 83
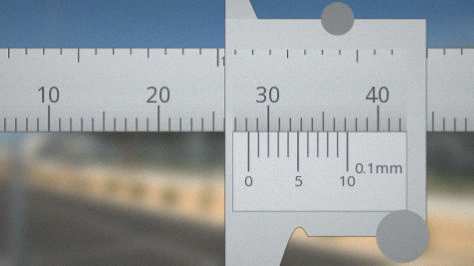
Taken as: 28.2
